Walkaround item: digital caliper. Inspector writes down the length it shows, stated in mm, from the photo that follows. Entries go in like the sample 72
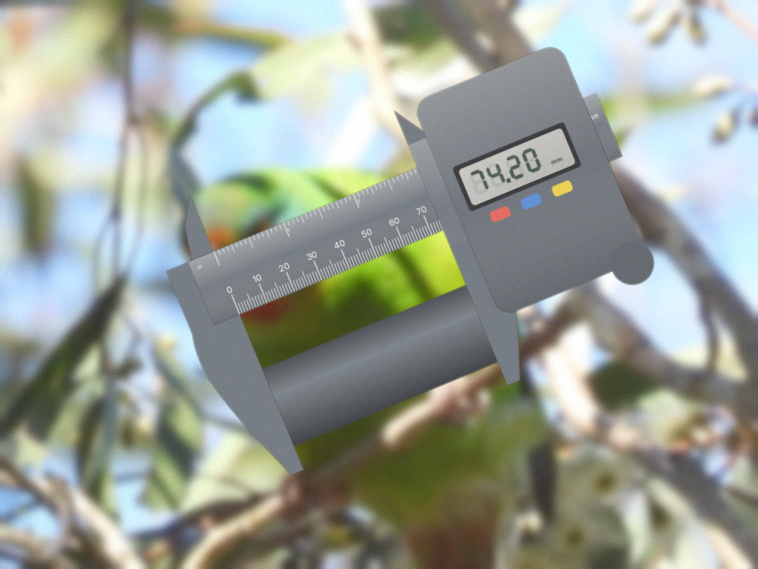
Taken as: 74.20
